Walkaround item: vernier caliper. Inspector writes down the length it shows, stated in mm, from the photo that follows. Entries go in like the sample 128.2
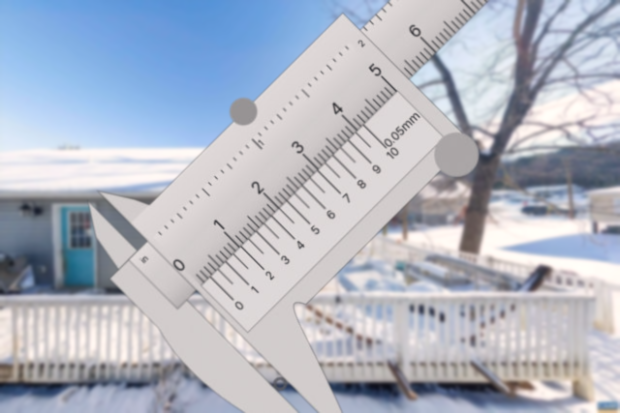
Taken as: 2.5
